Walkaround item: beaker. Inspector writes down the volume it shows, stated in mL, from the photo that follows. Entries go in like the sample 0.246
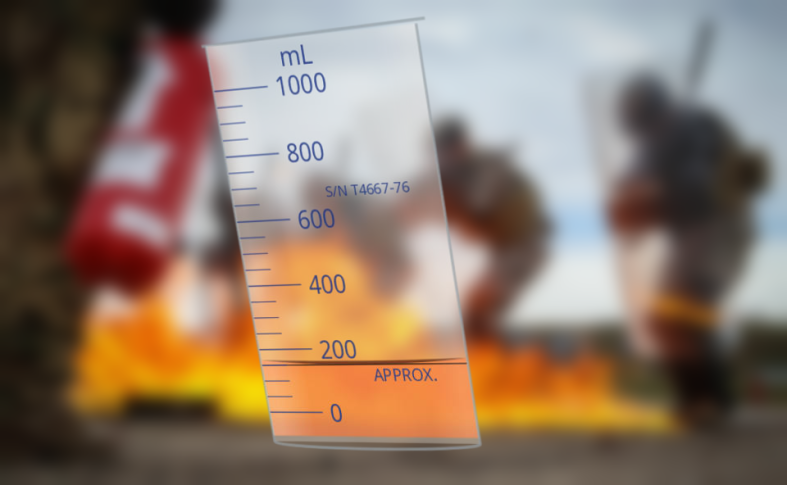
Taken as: 150
